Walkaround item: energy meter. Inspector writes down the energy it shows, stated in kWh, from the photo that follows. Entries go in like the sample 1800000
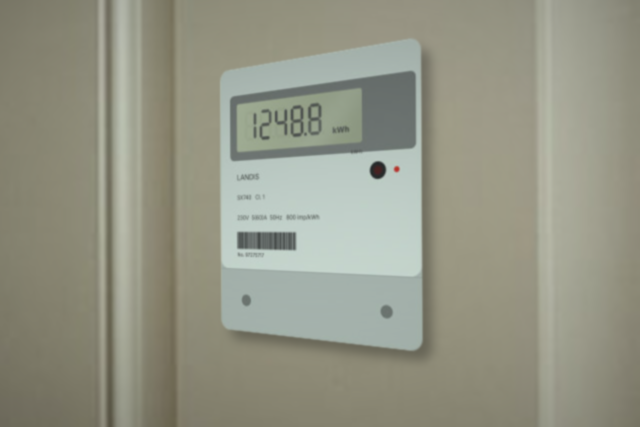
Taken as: 1248.8
